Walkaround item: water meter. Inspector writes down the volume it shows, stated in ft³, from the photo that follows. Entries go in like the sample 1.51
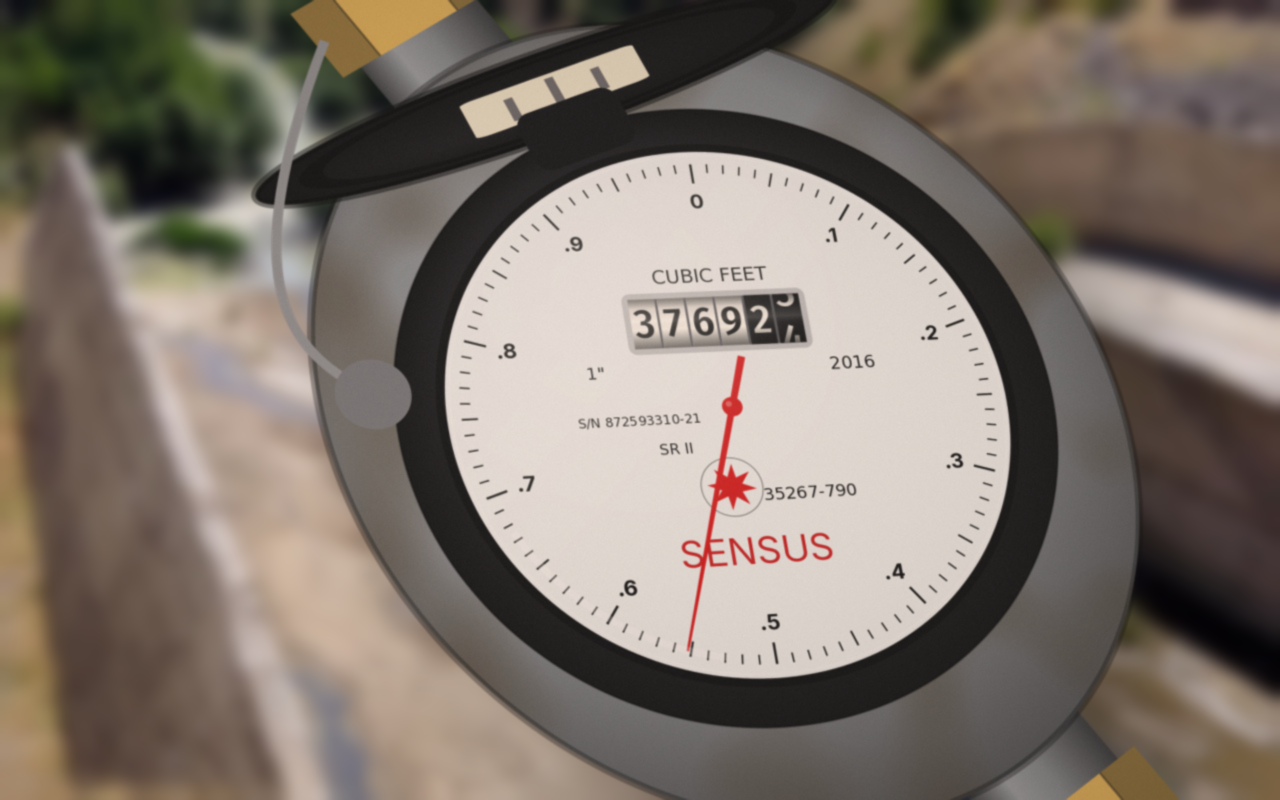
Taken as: 376923.55
